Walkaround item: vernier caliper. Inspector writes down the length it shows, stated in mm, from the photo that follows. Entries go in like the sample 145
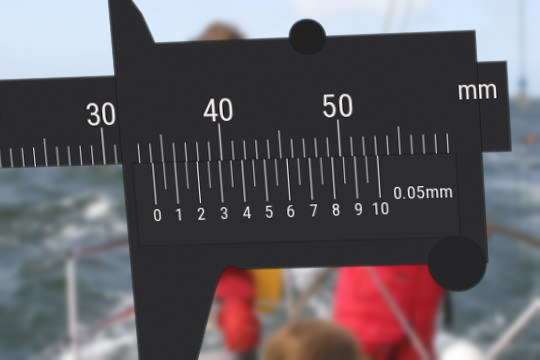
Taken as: 34.1
